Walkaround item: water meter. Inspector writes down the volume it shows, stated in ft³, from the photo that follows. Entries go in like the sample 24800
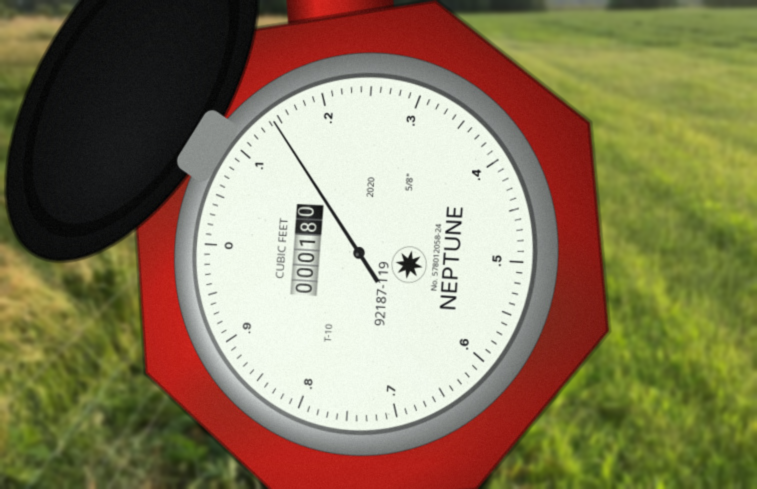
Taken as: 180.14
